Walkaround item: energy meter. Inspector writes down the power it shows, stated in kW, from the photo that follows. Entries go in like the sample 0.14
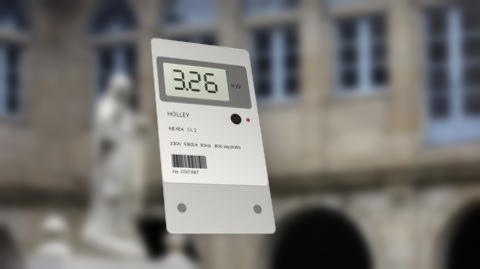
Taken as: 3.26
